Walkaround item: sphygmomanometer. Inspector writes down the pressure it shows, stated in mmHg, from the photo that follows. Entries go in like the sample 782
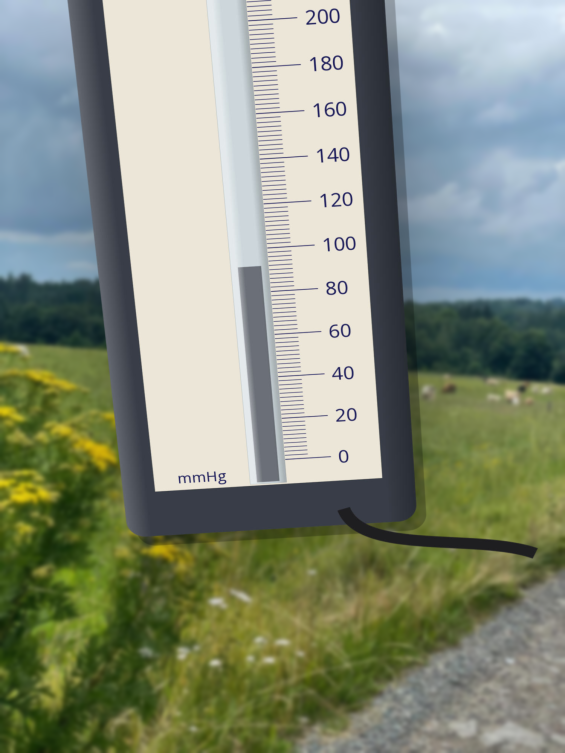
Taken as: 92
